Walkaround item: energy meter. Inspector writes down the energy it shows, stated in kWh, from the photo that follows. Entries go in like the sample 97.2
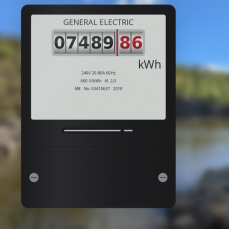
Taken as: 7489.86
